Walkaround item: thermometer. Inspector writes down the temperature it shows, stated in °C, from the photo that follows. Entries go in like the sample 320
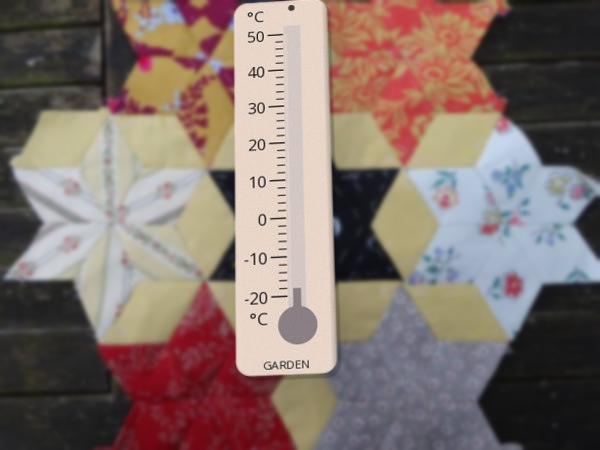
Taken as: -18
